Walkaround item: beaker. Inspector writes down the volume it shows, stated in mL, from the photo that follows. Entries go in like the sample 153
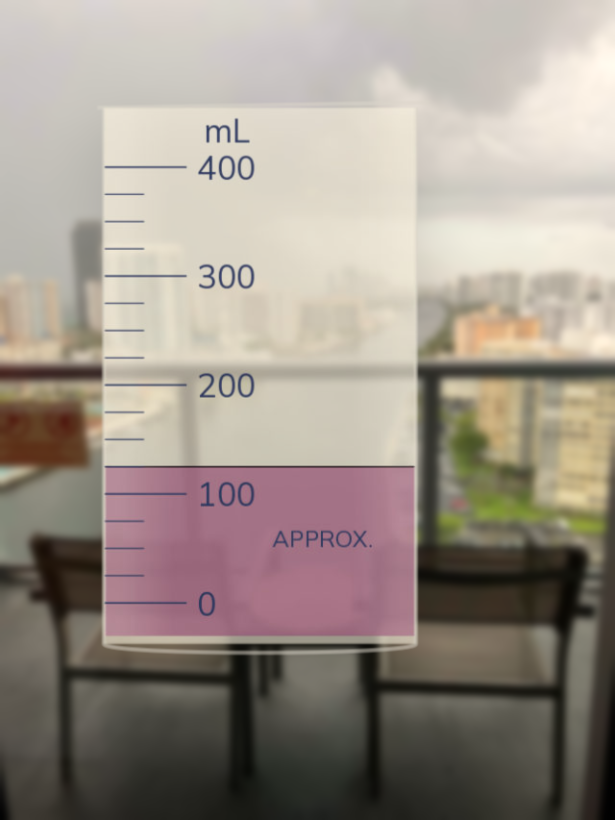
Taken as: 125
